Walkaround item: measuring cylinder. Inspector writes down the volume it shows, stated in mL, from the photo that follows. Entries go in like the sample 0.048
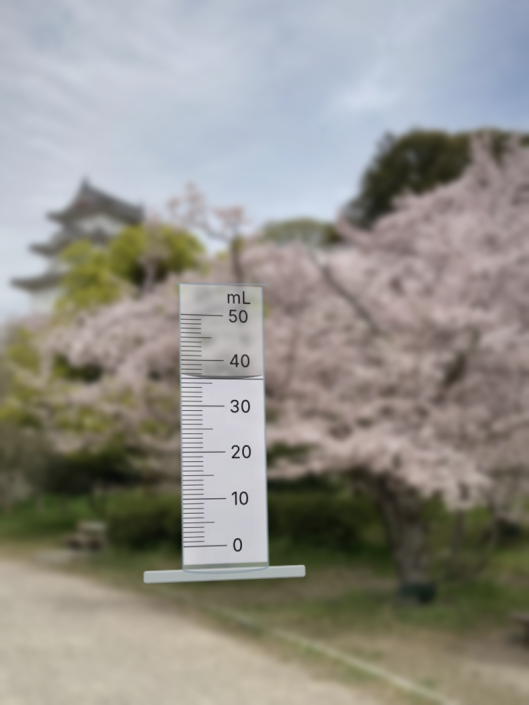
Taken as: 36
